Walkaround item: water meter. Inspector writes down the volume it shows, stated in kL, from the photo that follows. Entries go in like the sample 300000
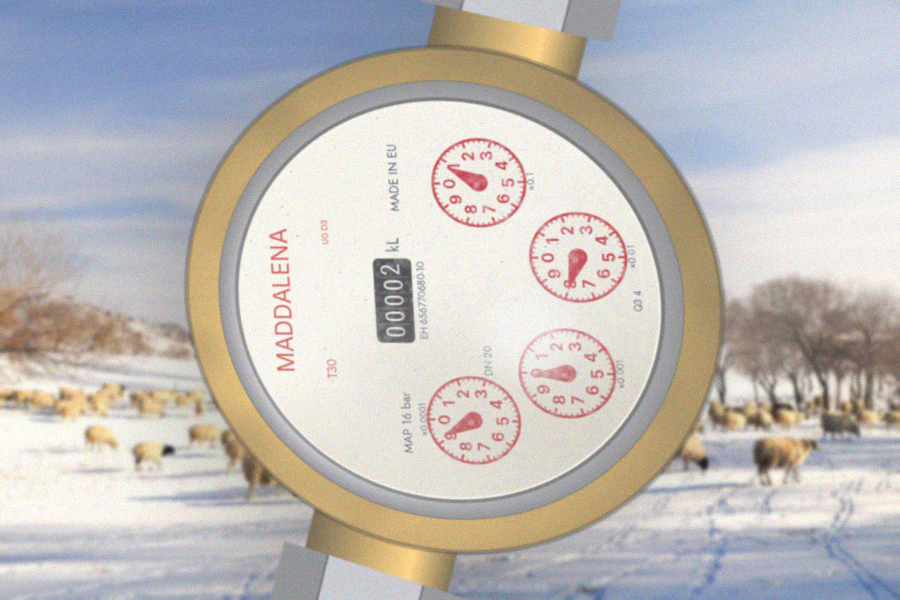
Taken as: 2.0799
